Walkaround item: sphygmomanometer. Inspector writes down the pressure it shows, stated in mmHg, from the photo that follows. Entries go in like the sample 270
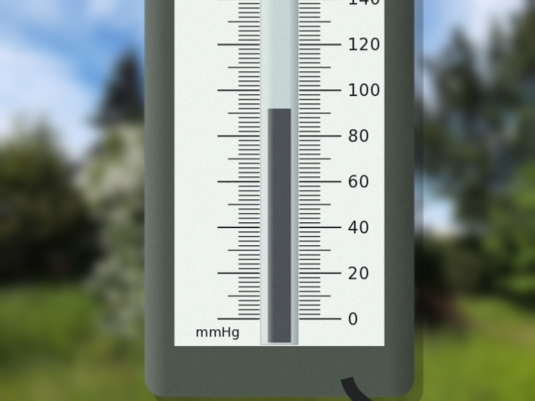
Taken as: 92
